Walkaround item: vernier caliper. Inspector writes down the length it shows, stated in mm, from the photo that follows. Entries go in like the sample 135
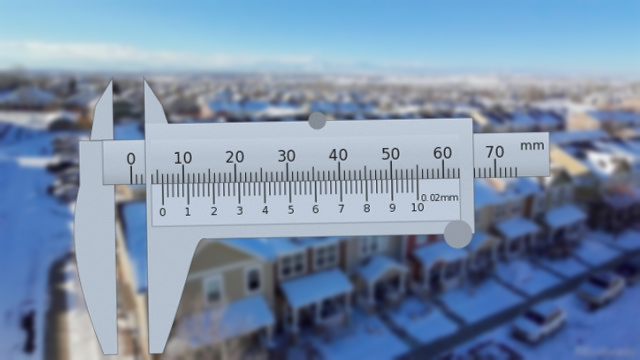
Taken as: 6.0
